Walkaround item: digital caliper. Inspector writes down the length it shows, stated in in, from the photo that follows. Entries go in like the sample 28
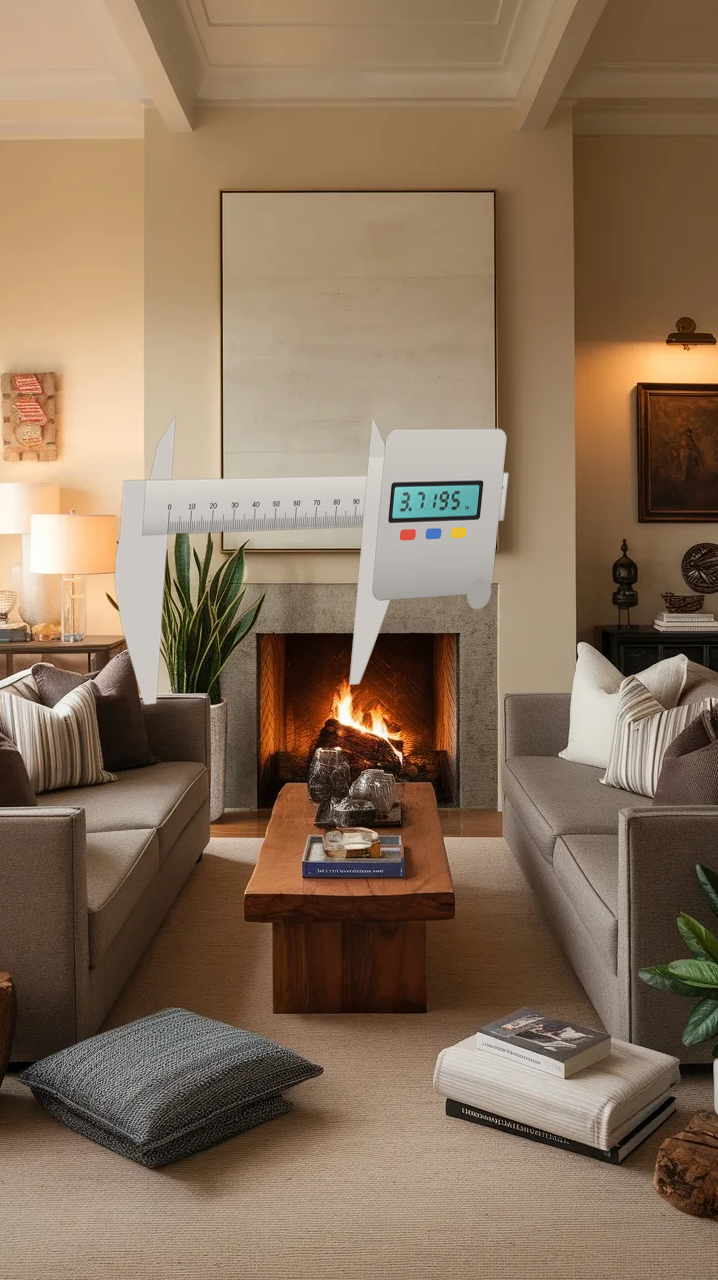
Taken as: 3.7195
